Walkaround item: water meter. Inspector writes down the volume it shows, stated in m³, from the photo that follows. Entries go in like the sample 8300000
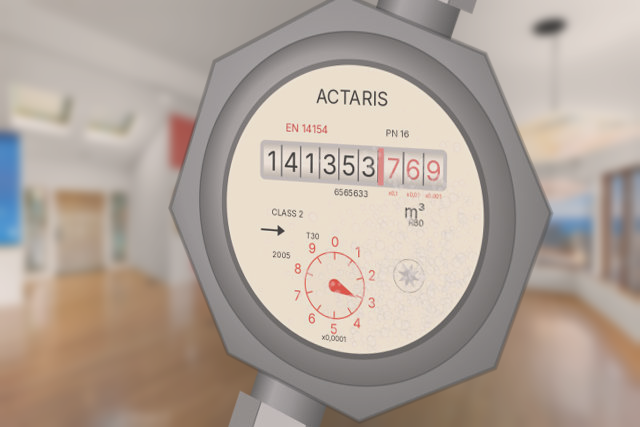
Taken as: 141353.7693
